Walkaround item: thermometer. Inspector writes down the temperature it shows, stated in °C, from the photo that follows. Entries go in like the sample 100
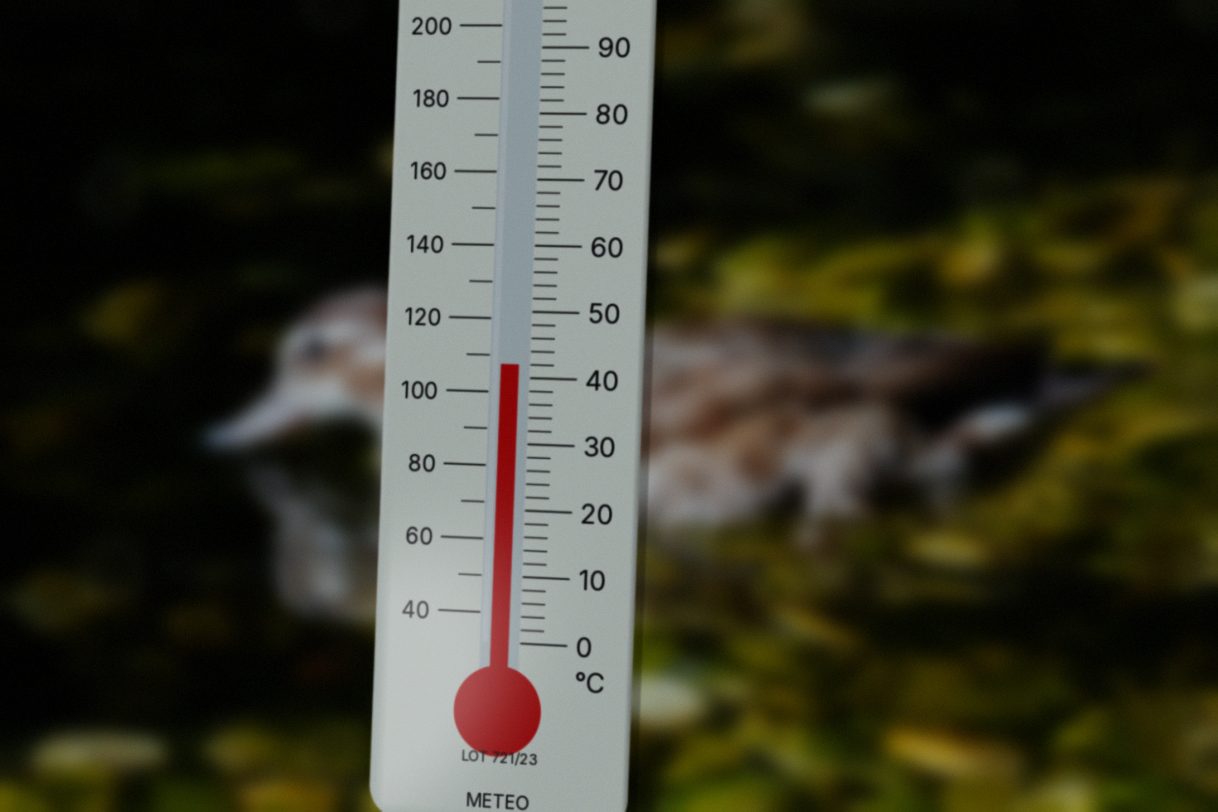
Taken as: 42
